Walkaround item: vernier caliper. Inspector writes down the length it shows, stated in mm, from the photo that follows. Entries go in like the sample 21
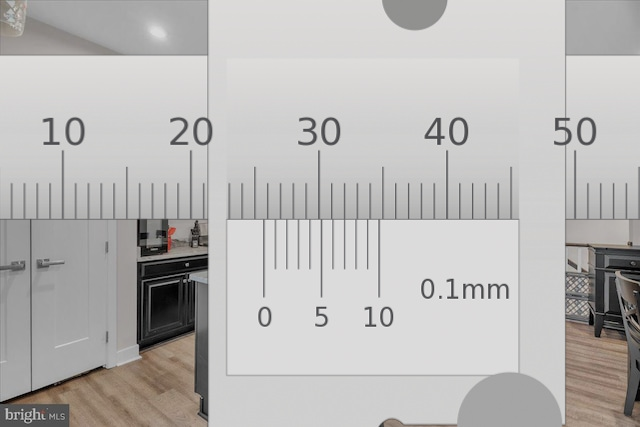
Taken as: 25.7
